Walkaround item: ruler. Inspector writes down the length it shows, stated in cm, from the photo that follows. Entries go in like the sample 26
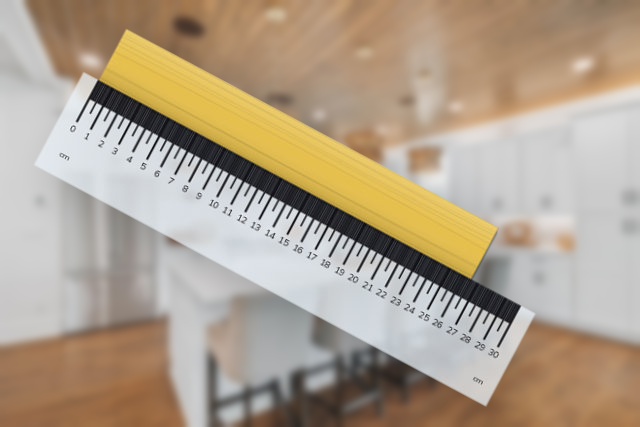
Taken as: 26.5
